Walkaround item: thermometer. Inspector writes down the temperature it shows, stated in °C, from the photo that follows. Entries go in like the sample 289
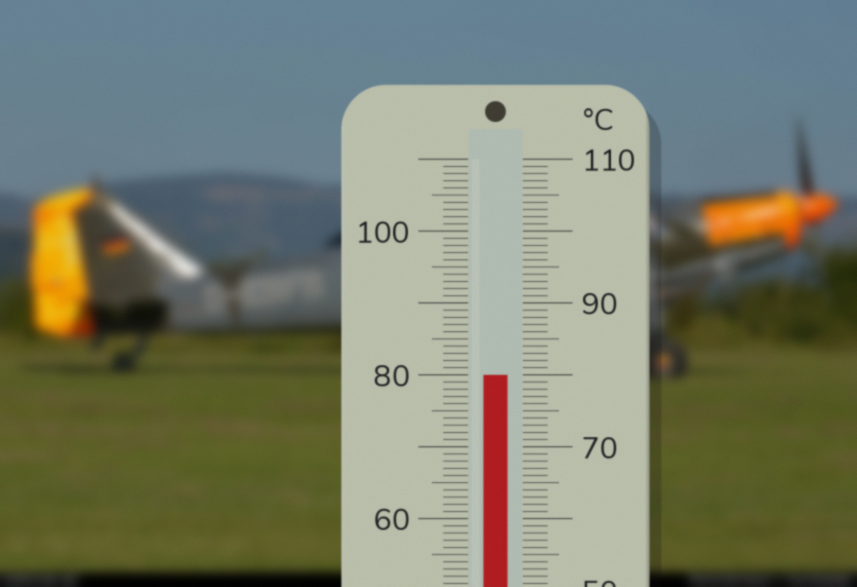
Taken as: 80
